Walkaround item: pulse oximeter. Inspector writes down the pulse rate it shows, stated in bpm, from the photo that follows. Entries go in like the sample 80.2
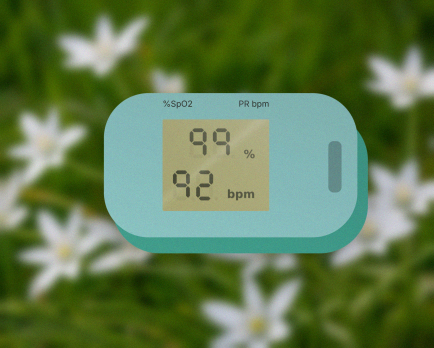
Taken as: 92
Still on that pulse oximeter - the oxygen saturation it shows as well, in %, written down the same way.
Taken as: 99
